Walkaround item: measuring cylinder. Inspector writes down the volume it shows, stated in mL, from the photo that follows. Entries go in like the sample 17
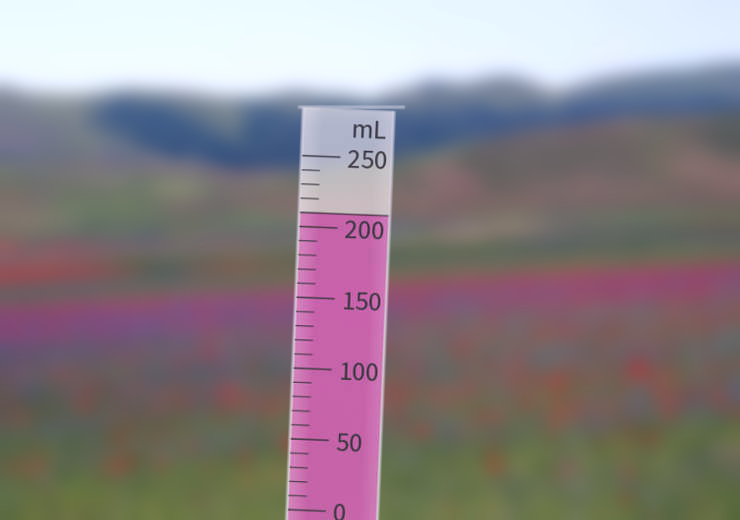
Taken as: 210
